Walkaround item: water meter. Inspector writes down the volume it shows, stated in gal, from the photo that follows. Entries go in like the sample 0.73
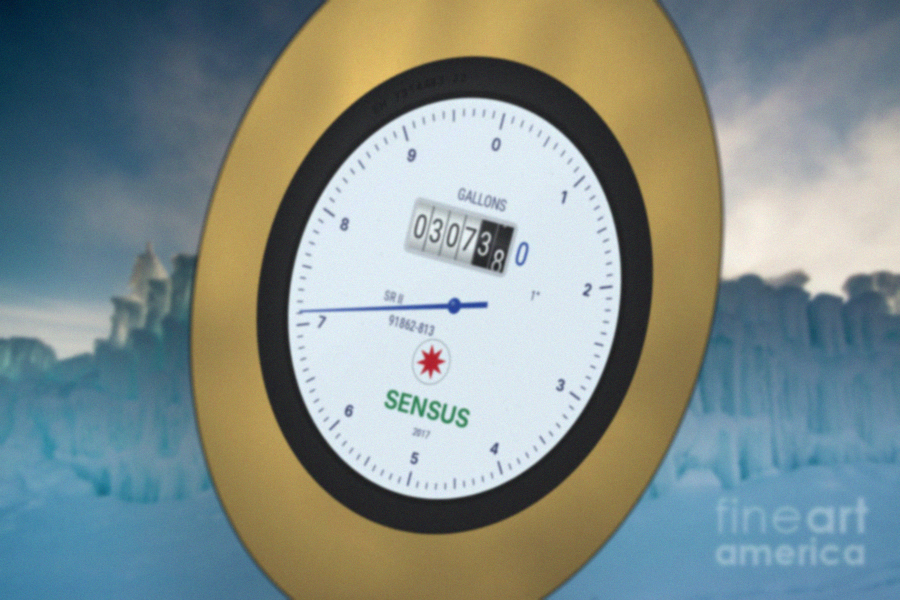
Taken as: 307377.1
